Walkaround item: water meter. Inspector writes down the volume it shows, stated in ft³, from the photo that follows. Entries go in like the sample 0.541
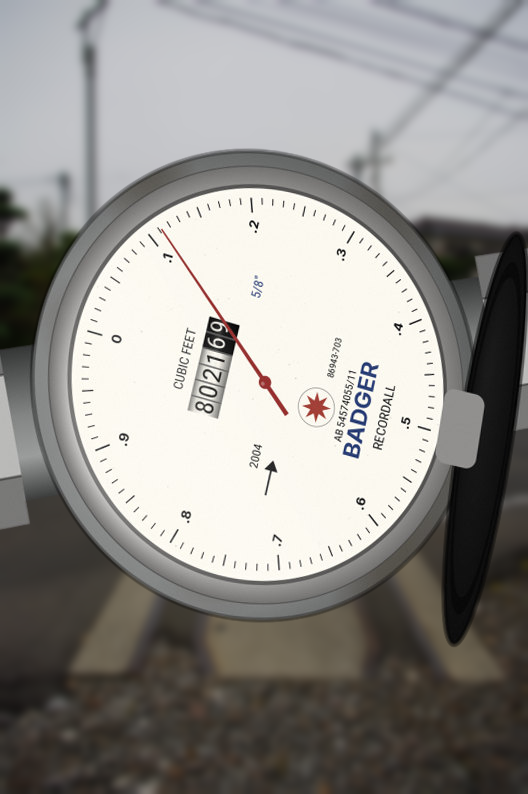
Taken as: 802169.11
